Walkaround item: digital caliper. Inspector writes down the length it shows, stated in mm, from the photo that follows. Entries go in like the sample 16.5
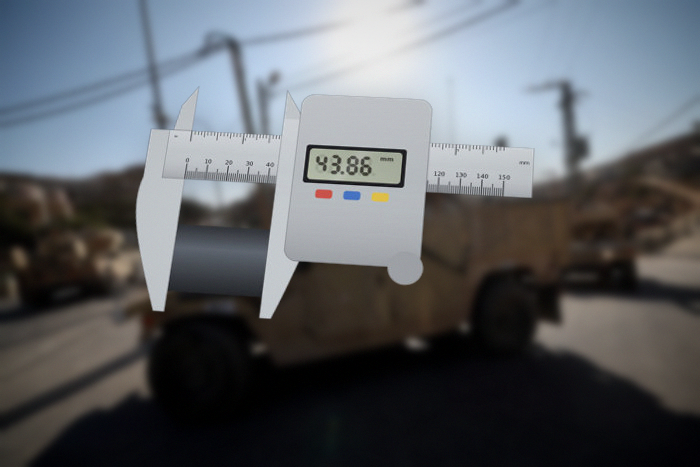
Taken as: 43.86
